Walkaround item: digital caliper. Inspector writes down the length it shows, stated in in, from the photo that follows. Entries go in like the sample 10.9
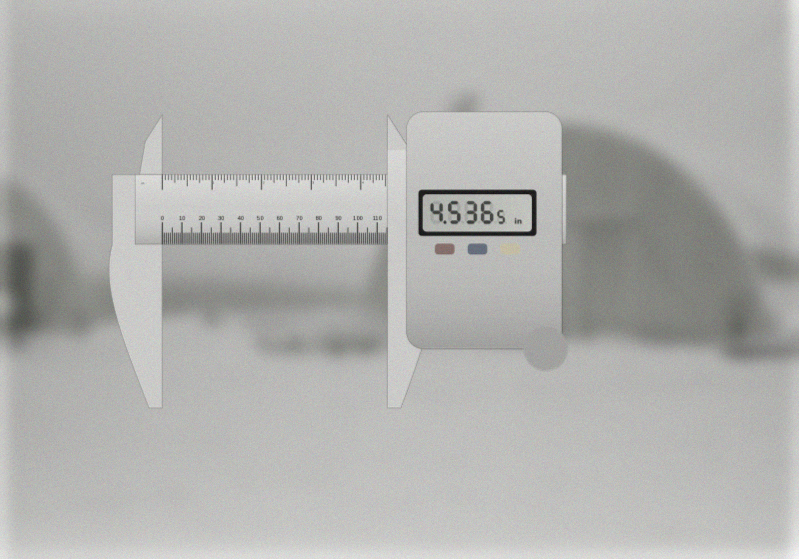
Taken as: 4.5365
